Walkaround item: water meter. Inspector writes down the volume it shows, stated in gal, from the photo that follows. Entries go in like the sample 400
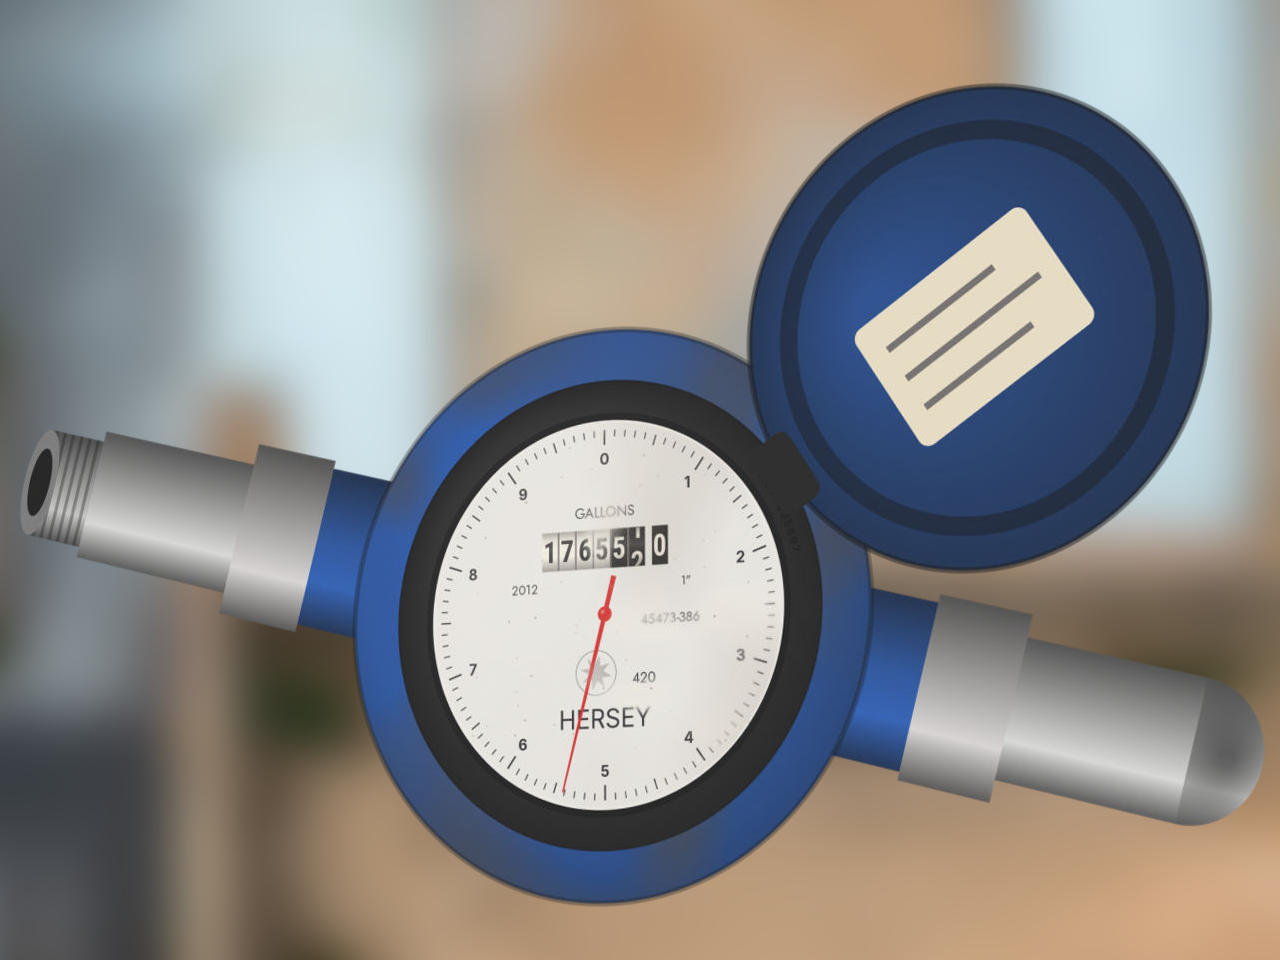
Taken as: 1765515.4
